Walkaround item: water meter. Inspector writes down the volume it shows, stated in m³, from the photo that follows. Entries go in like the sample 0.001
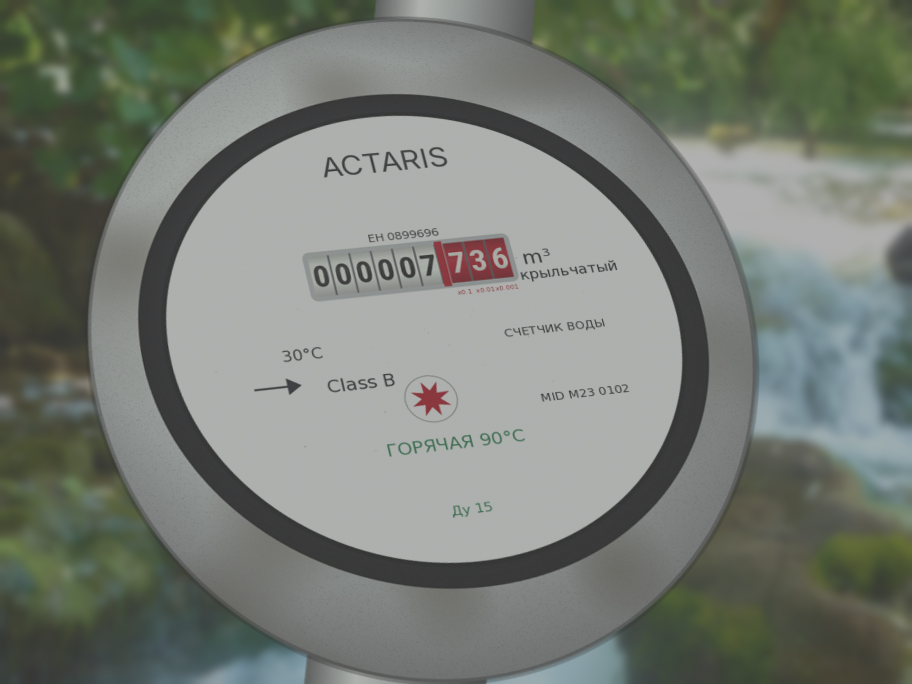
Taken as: 7.736
